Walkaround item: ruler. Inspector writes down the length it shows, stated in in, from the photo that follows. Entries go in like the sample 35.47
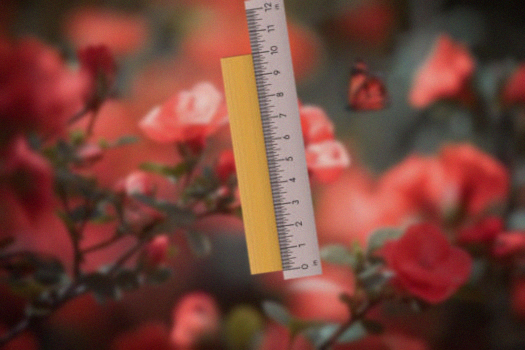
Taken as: 10
